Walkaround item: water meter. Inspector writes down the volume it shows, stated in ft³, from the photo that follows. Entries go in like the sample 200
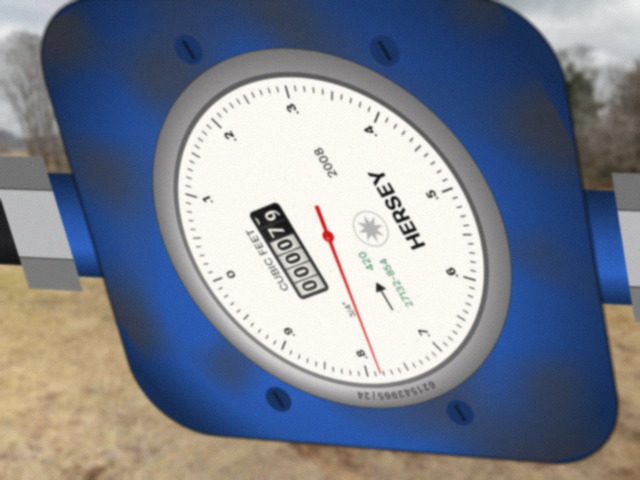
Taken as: 78.78
